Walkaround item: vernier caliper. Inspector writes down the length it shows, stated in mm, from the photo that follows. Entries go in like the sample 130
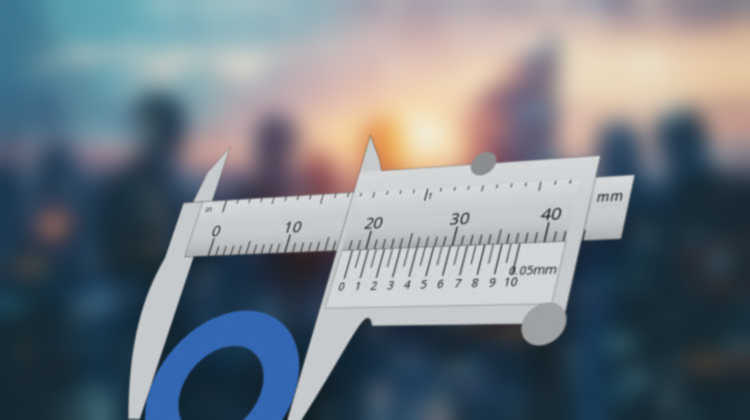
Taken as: 18.4
